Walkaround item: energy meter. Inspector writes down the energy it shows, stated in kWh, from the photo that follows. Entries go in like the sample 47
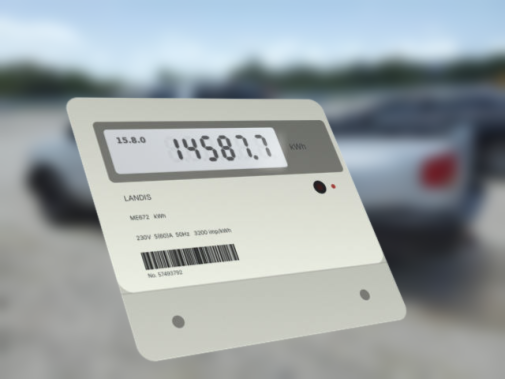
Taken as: 14587.7
